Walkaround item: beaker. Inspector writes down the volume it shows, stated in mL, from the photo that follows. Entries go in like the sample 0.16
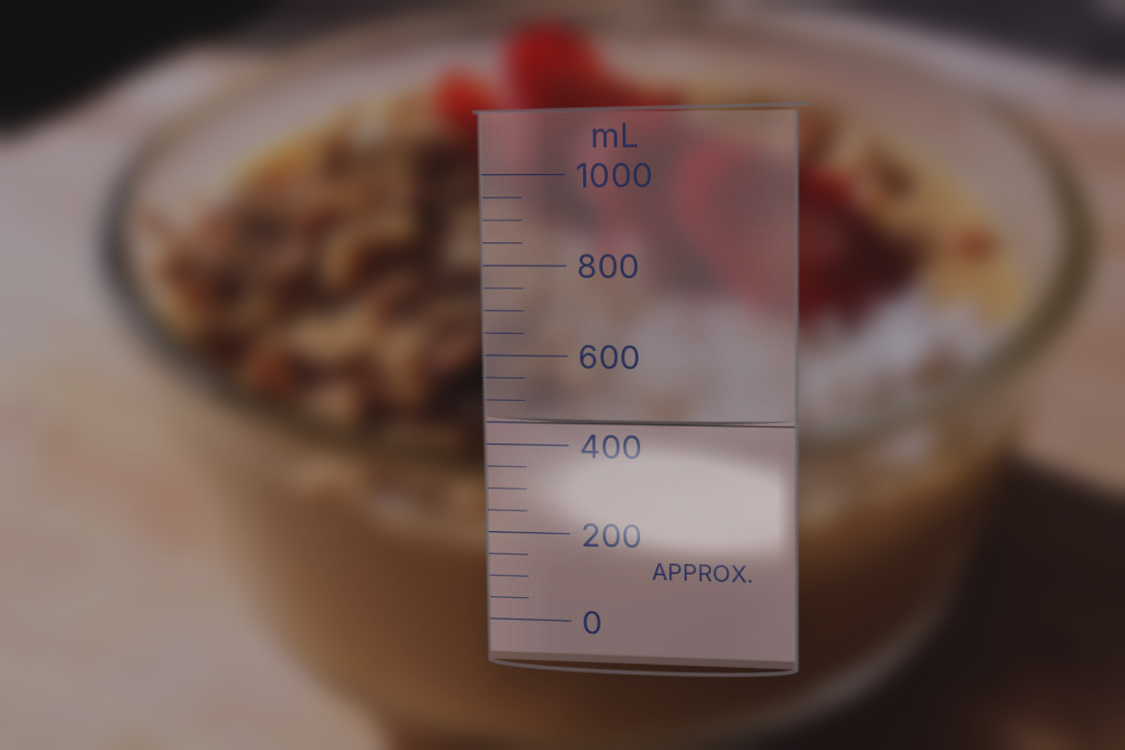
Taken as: 450
